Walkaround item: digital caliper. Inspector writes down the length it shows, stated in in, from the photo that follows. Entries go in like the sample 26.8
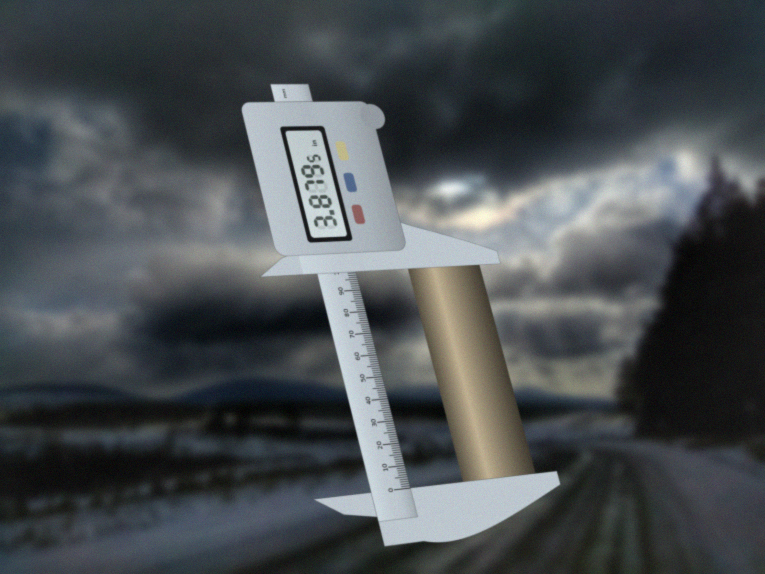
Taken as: 3.8795
